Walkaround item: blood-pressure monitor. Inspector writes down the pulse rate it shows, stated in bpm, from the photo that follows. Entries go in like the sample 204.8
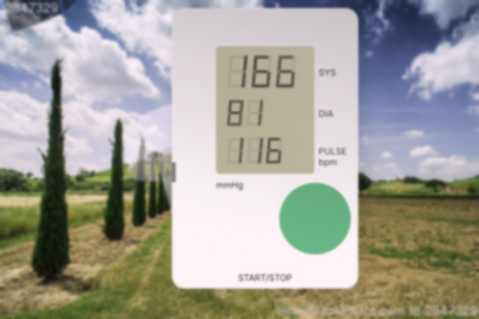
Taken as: 116
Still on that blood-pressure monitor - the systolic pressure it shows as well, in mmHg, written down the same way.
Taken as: 166
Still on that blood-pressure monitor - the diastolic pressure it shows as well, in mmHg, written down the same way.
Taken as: 81
